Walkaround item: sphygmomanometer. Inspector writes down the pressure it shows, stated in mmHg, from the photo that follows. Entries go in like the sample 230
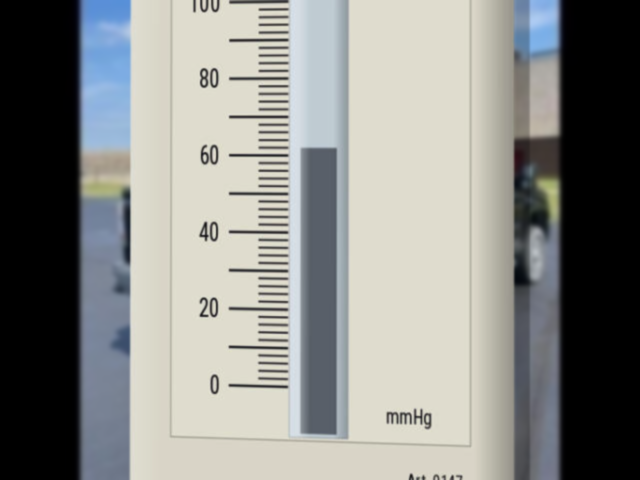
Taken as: 62
